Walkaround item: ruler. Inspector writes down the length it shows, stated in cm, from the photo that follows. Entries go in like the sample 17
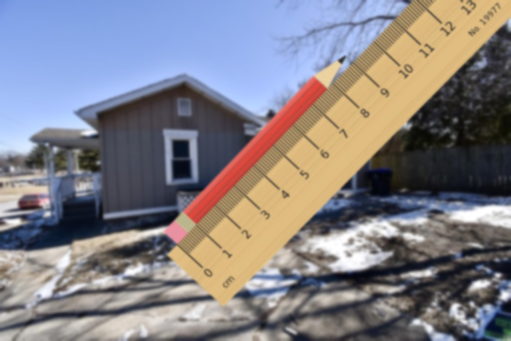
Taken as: 9
